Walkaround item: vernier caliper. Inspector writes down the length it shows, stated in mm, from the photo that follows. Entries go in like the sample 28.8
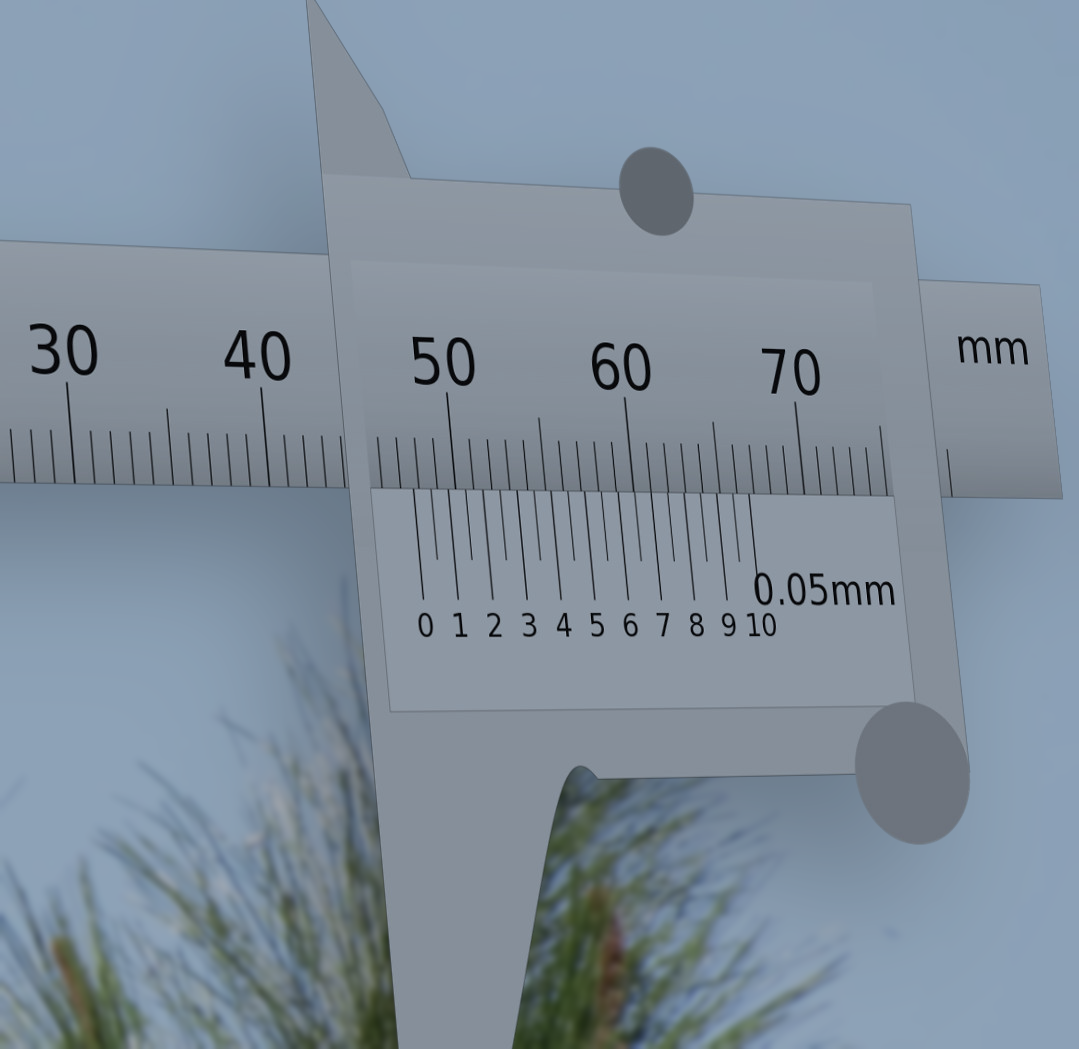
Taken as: 47.7
